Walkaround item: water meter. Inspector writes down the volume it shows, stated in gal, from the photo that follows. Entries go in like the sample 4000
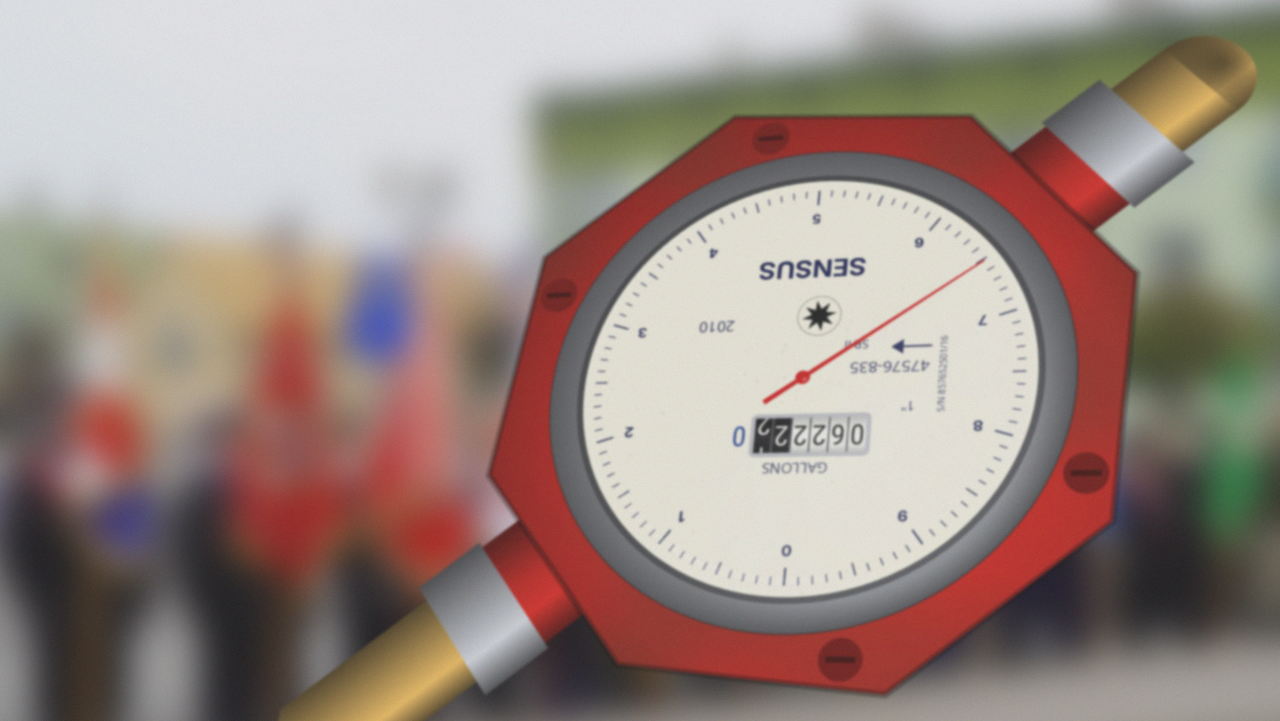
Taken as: 622216.5
